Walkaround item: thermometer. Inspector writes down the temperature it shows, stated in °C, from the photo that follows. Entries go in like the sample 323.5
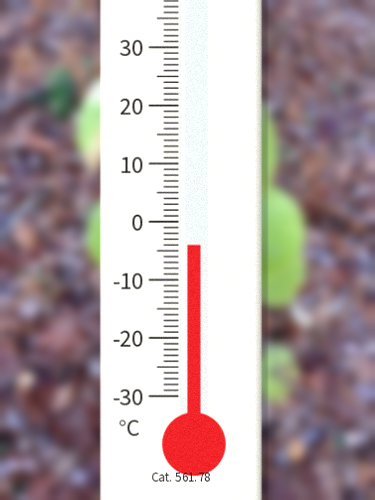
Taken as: -4
